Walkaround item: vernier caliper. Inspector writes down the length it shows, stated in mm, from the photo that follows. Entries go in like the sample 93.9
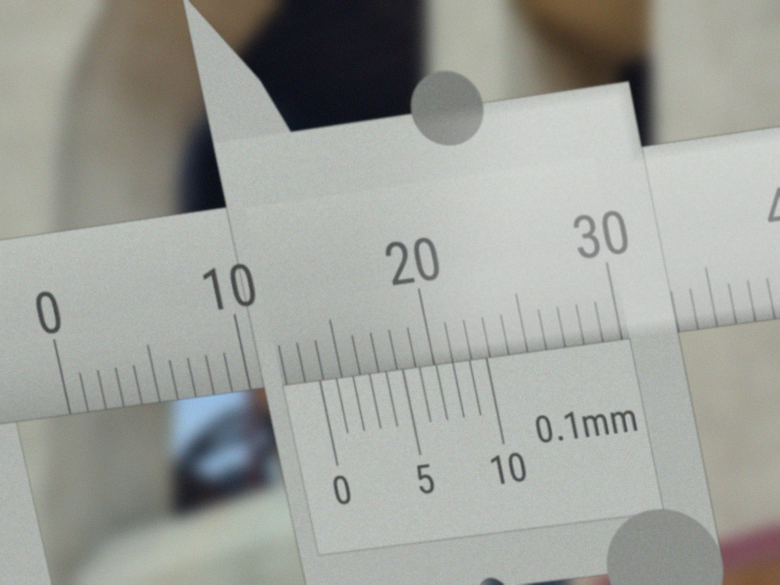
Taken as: 13.8
